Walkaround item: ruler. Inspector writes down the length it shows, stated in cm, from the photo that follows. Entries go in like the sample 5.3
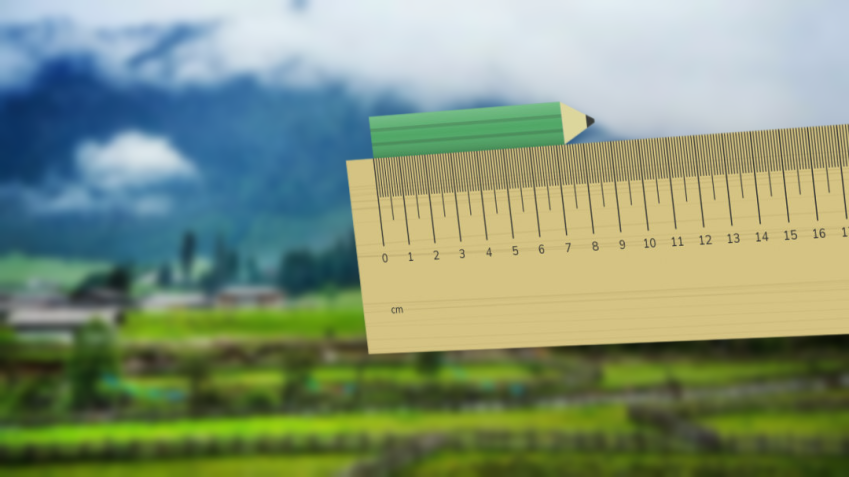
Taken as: 8.5
